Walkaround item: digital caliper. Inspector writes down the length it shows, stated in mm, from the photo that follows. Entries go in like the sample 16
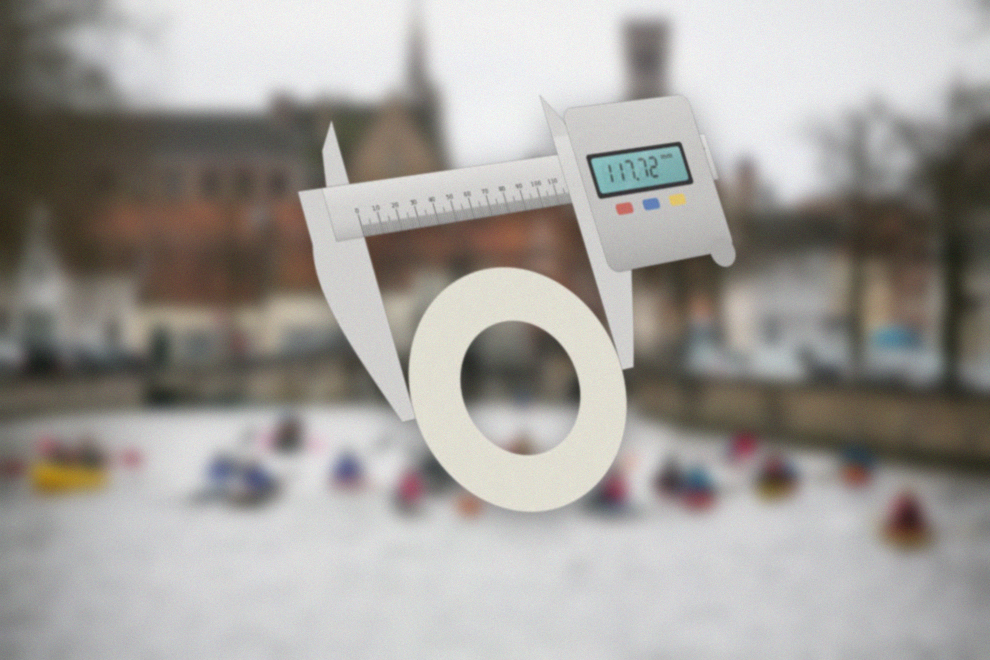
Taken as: 117.72
